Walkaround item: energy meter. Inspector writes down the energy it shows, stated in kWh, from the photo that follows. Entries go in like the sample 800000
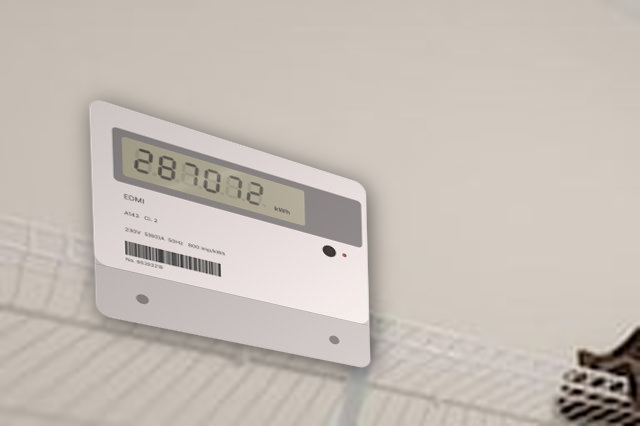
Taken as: 287072
